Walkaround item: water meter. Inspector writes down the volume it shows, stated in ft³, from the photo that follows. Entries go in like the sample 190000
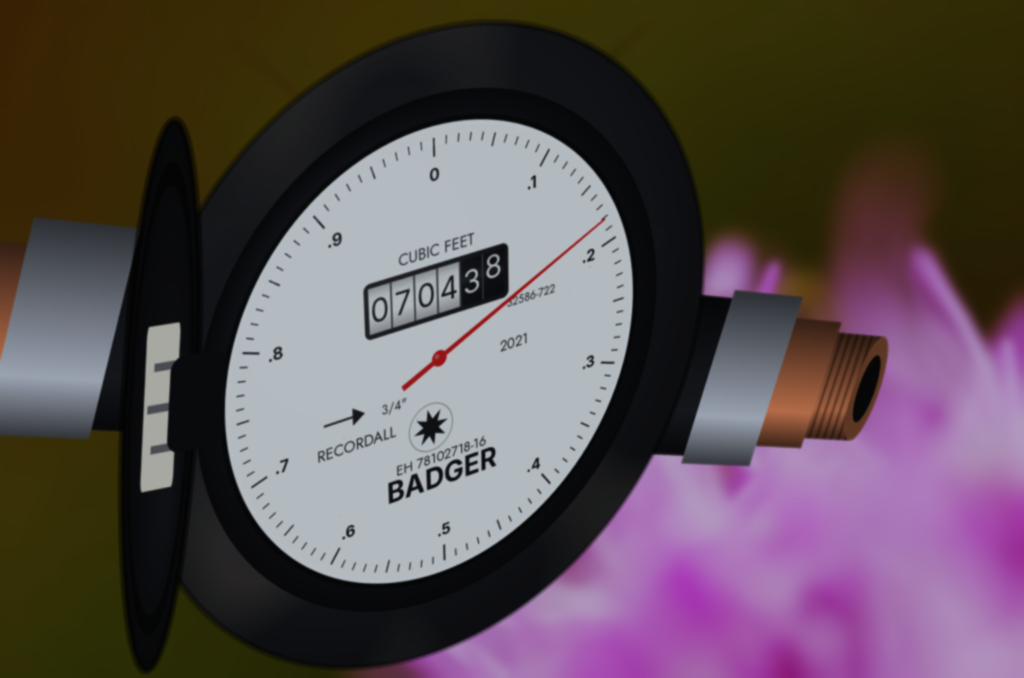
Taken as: 70438.18
